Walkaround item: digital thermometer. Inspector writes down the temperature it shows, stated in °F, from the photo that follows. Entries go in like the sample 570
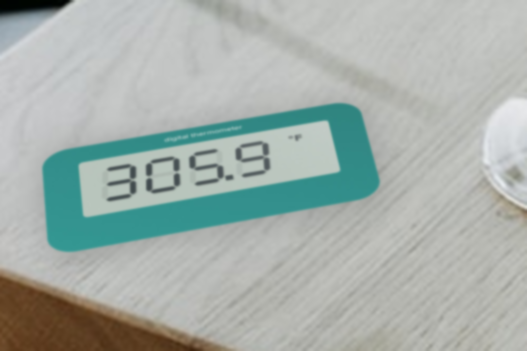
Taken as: 305.9
